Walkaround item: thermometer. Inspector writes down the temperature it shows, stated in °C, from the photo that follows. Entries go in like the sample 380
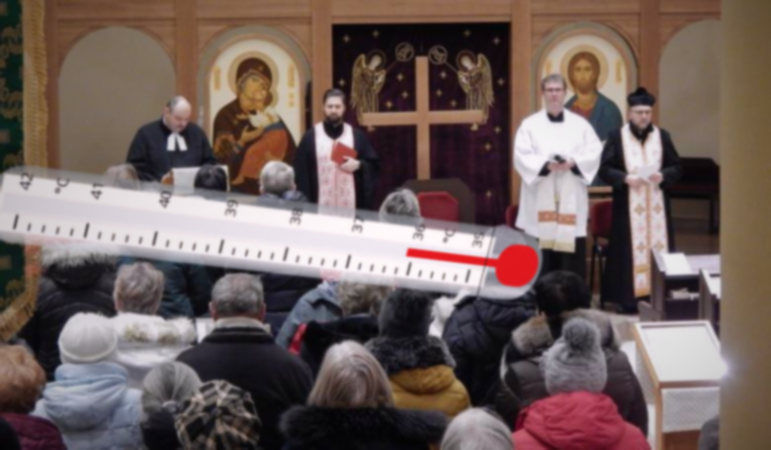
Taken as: 36.1
